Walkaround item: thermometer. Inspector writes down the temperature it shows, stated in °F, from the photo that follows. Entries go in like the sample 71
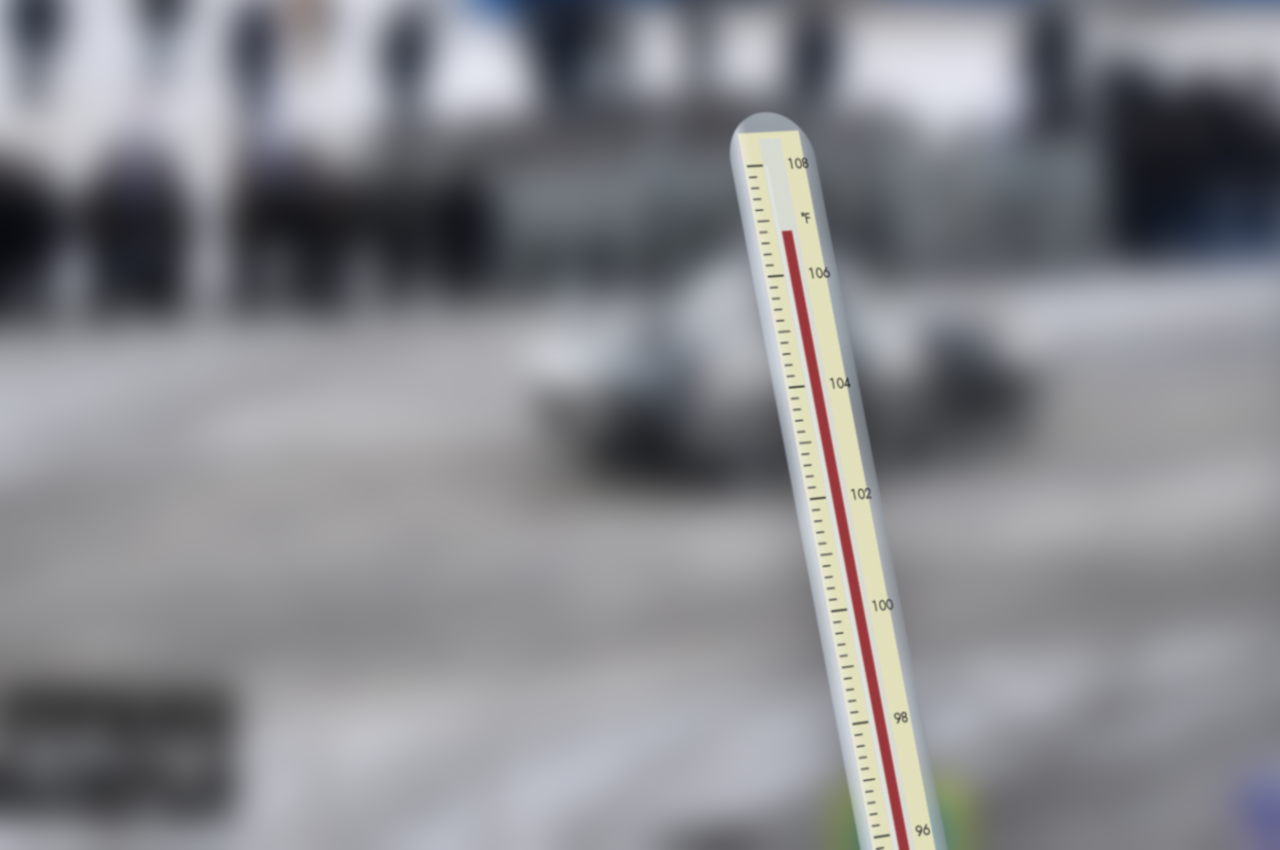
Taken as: 106.8
